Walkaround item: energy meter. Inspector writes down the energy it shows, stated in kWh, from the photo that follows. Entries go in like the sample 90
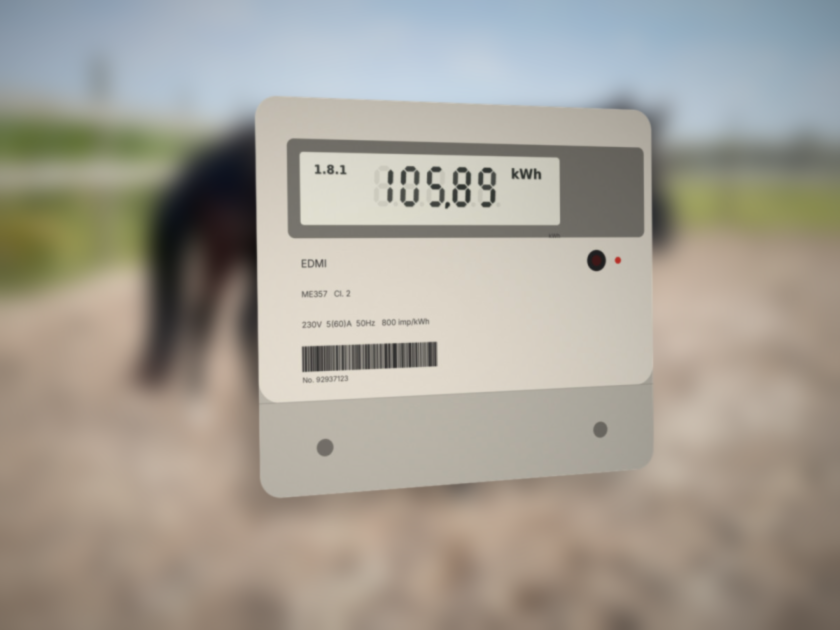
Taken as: 105.89
